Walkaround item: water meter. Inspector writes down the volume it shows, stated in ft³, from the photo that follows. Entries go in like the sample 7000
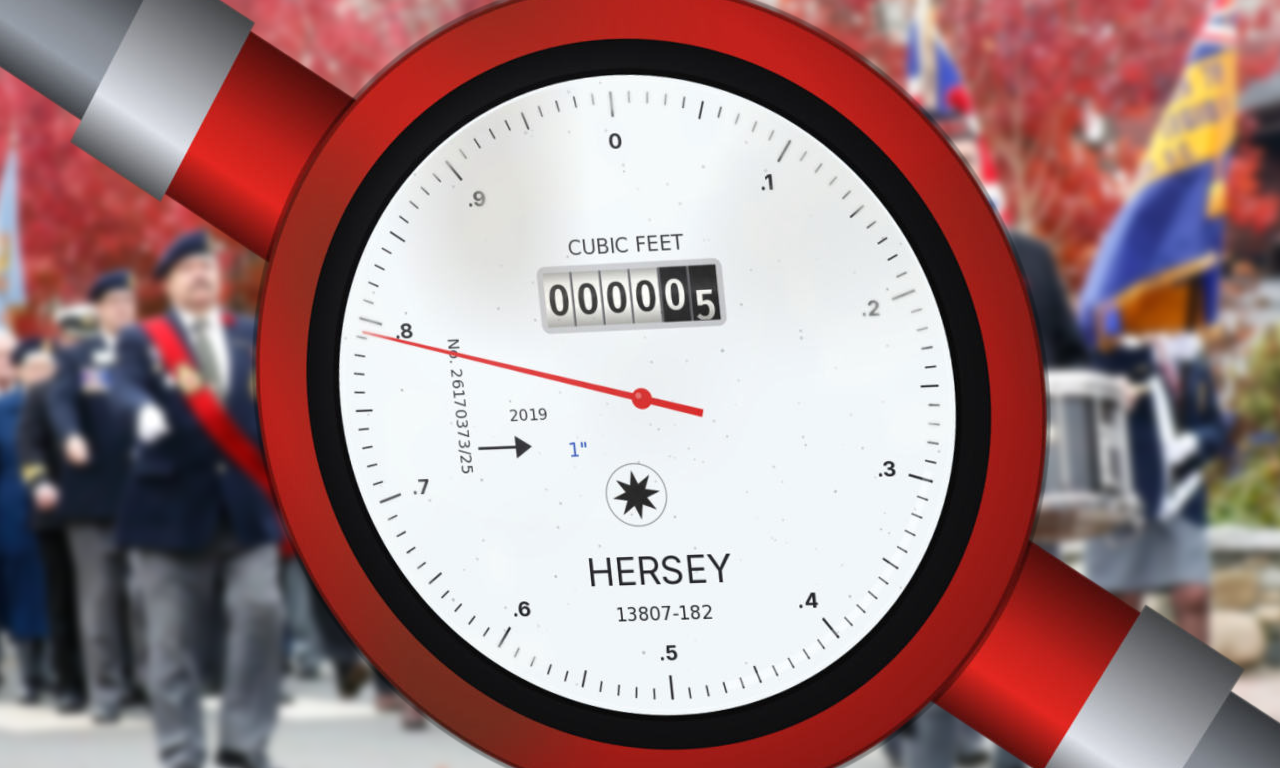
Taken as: 4.79
